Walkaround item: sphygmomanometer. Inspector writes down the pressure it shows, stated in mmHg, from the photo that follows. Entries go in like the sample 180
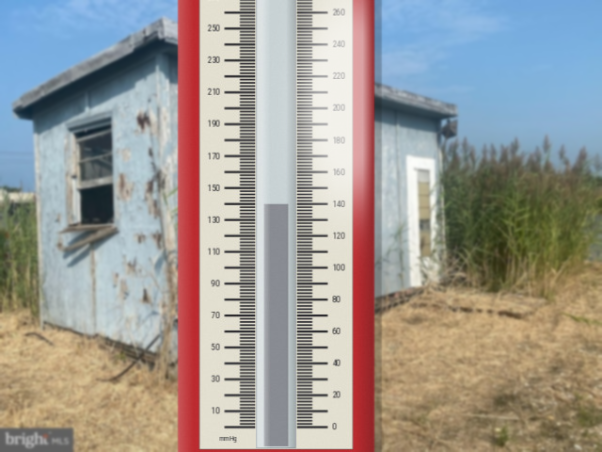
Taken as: 140
